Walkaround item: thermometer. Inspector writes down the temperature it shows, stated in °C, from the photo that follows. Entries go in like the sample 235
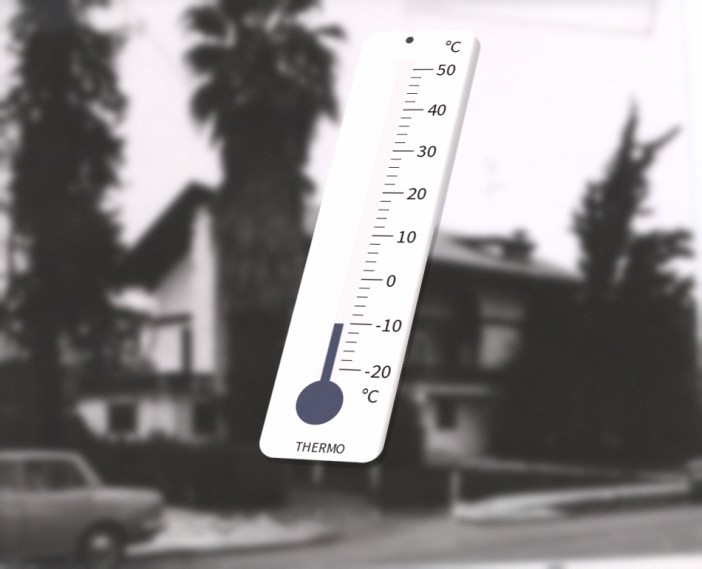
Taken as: -10
